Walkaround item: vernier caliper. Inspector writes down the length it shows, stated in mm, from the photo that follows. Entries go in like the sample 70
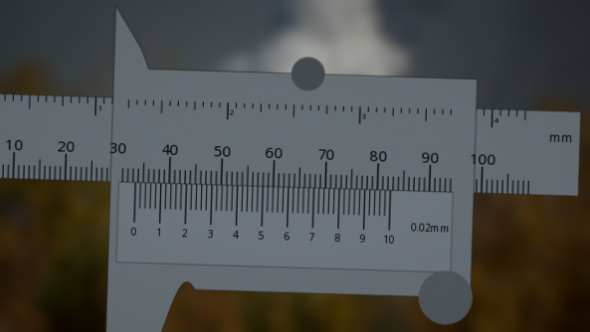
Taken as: 33.5
